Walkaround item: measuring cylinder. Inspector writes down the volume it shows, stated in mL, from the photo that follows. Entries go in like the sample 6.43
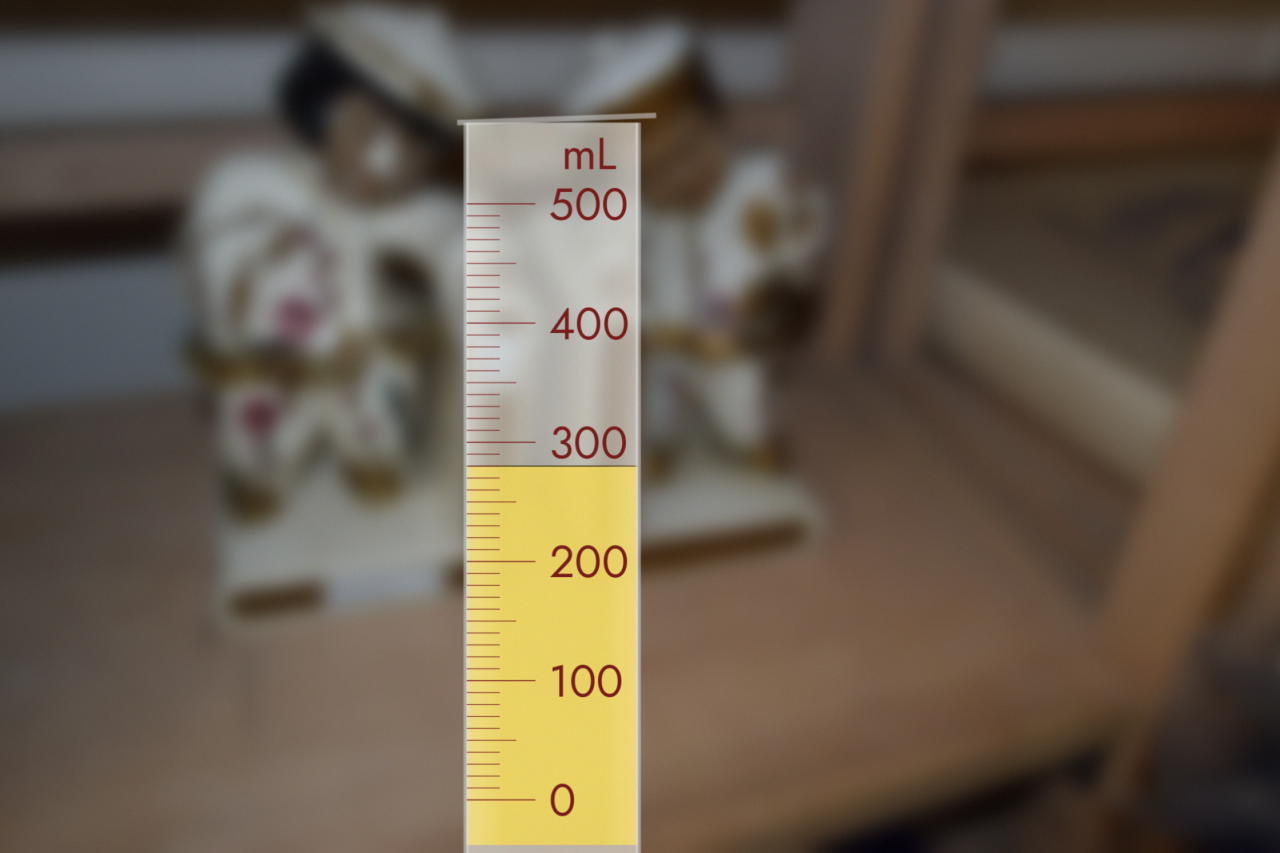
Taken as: 280
